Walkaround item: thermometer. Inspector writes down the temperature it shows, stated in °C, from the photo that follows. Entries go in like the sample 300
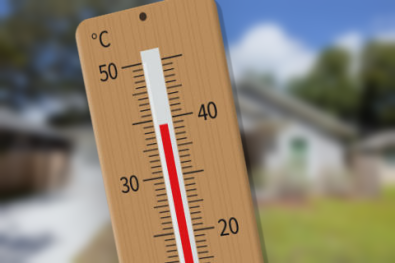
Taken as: 39
